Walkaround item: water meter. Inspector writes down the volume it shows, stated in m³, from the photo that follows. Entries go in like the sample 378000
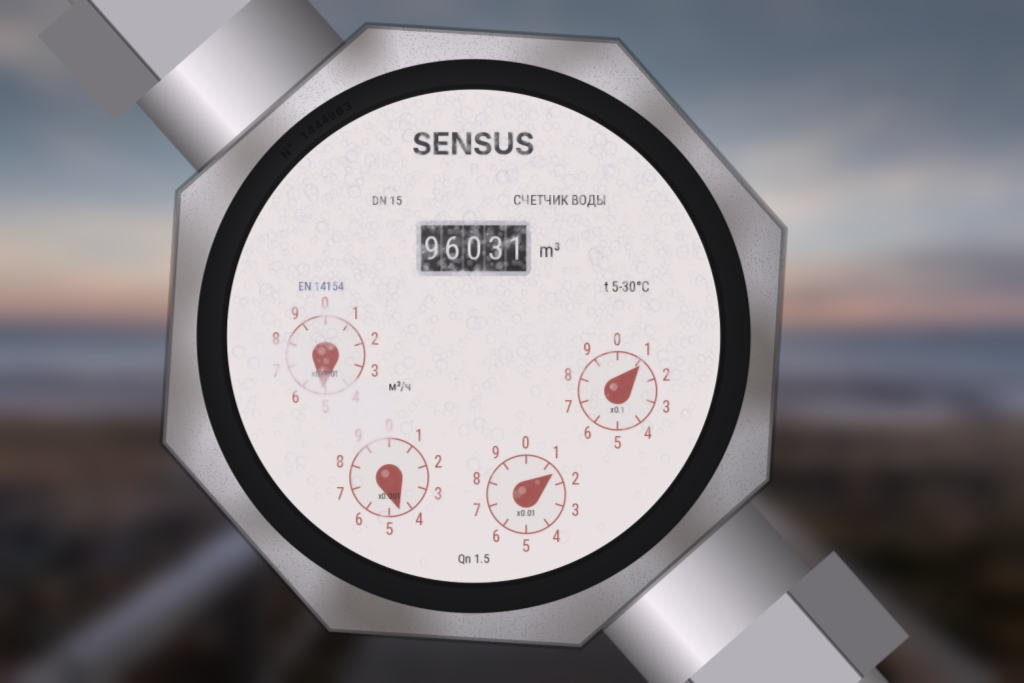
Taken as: 96031.1145
